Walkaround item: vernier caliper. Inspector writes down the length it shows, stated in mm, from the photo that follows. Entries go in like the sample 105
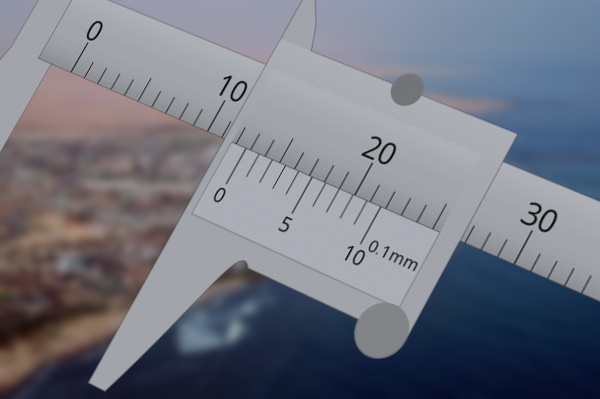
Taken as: 12.7
